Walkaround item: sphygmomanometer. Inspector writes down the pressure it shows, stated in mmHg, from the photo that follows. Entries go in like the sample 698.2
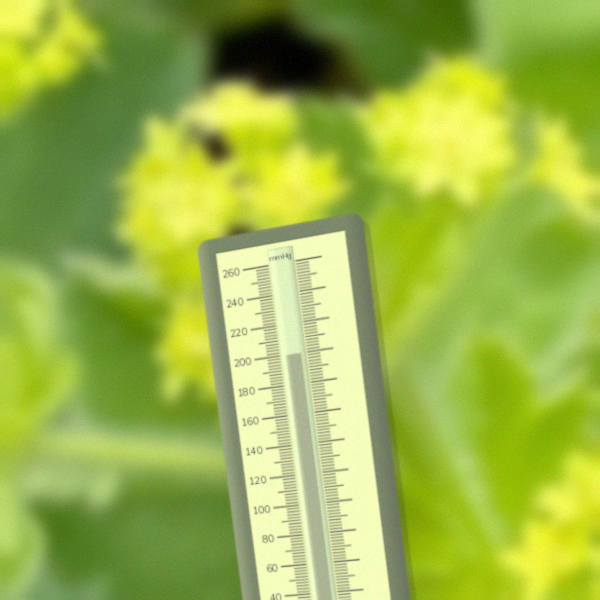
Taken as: 200
